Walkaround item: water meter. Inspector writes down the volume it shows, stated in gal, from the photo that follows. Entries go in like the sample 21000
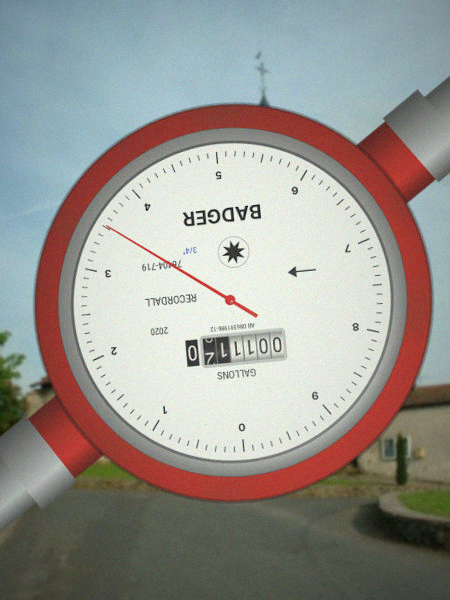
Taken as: 11123.5
